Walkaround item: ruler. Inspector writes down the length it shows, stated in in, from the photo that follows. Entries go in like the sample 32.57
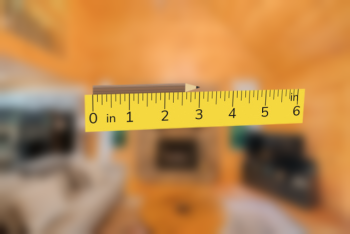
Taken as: 3
